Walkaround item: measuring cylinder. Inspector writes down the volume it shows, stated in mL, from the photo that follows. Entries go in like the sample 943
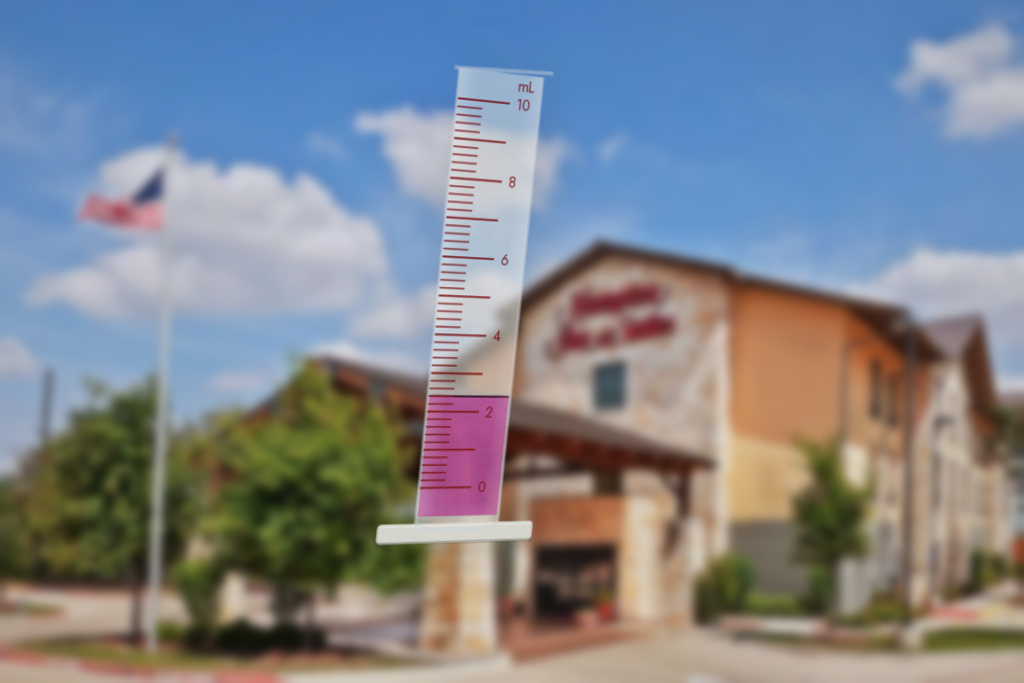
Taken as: 2.4
